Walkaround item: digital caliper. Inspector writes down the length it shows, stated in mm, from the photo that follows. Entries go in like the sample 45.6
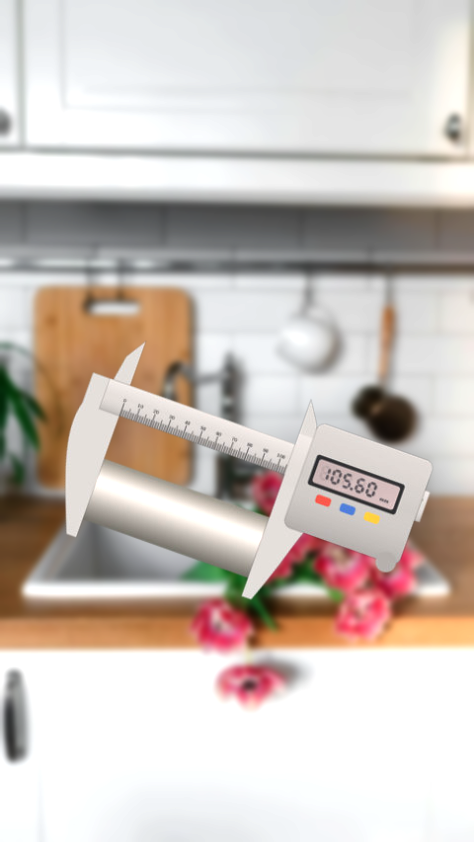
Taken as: 105.60
